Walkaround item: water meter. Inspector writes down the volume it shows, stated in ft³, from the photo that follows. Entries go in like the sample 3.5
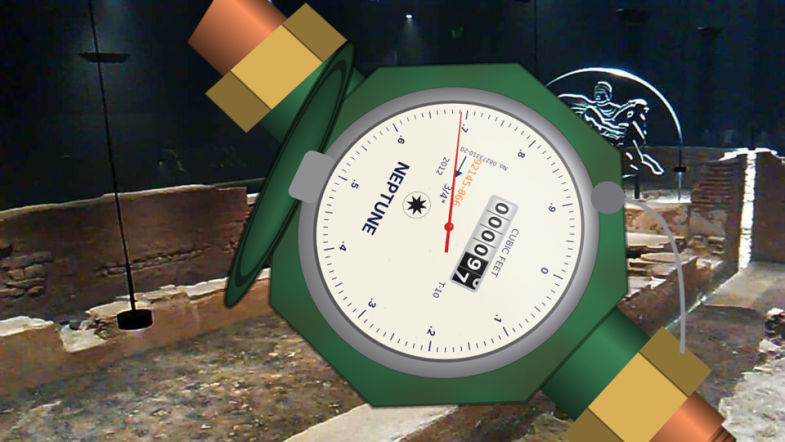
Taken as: 96.69
